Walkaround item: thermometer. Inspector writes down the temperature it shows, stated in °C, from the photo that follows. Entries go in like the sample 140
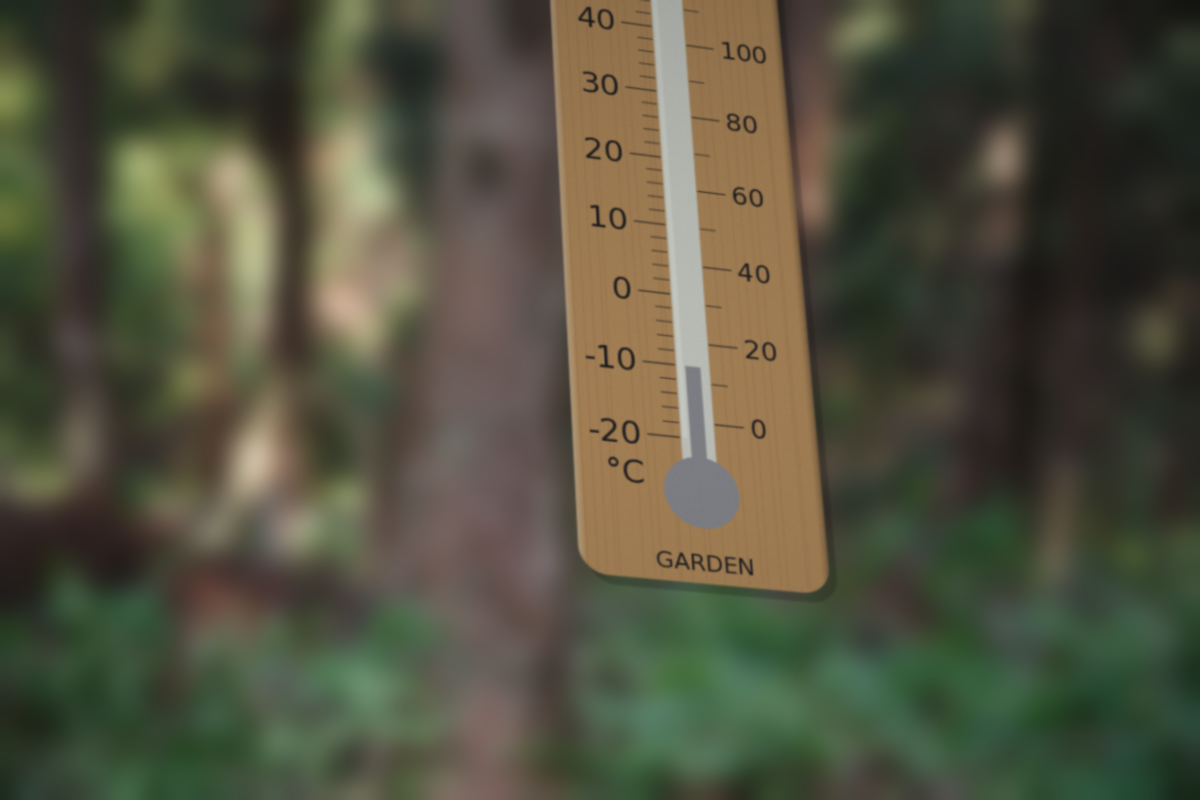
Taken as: -10
